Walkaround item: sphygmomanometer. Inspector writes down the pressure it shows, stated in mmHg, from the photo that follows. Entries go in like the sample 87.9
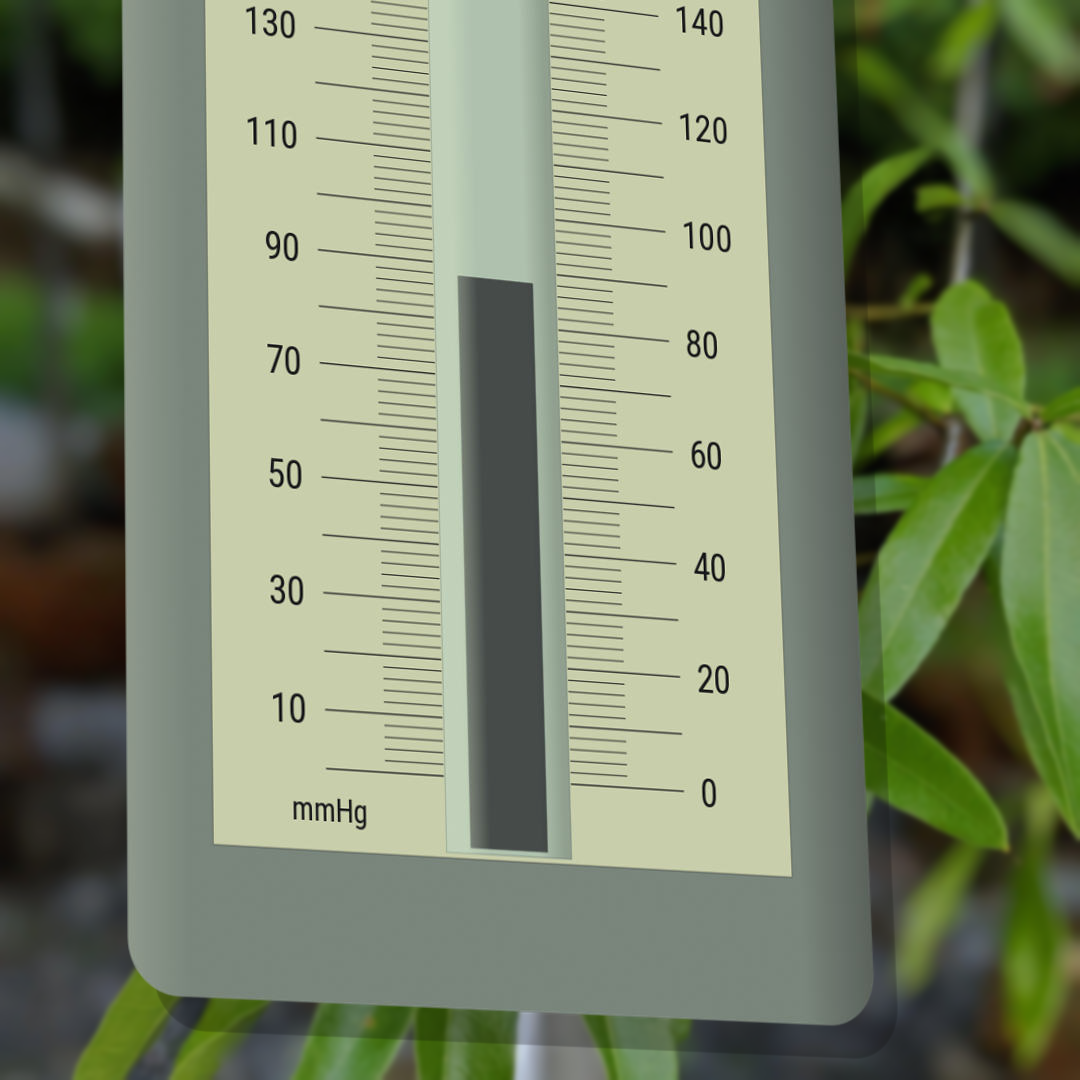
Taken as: 88
